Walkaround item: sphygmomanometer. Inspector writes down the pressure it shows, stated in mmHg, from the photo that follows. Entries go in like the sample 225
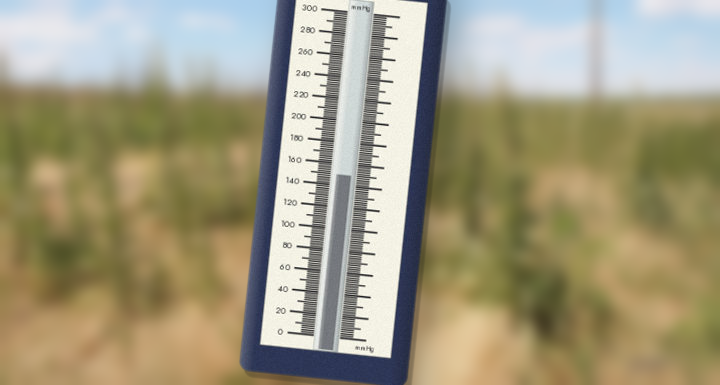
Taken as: 150
